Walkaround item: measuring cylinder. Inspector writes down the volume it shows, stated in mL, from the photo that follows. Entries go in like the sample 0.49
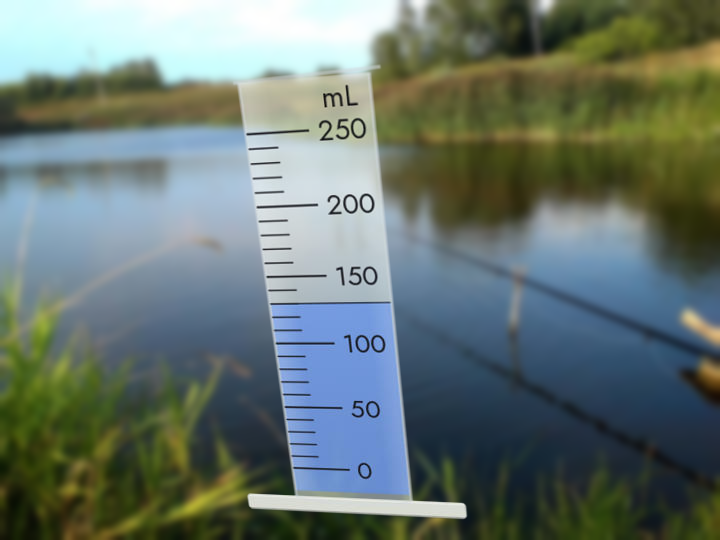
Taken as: 130
